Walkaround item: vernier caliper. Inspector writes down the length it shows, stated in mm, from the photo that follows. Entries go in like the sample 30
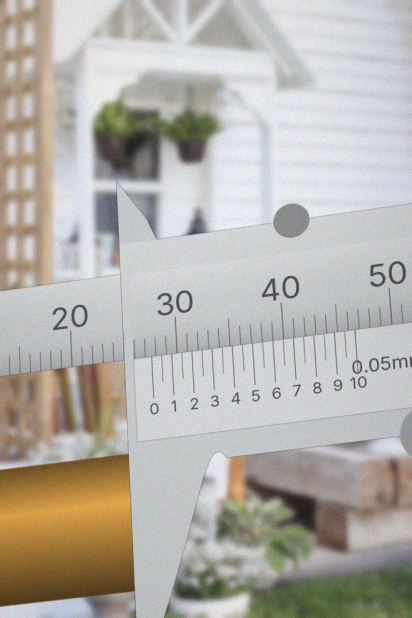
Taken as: 27.6
